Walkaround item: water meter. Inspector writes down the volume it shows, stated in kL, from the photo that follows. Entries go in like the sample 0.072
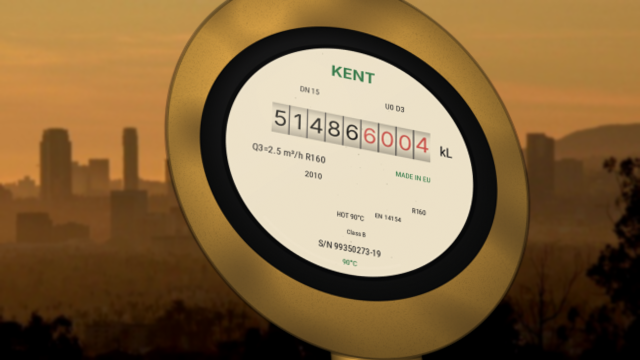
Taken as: 51486.6004
